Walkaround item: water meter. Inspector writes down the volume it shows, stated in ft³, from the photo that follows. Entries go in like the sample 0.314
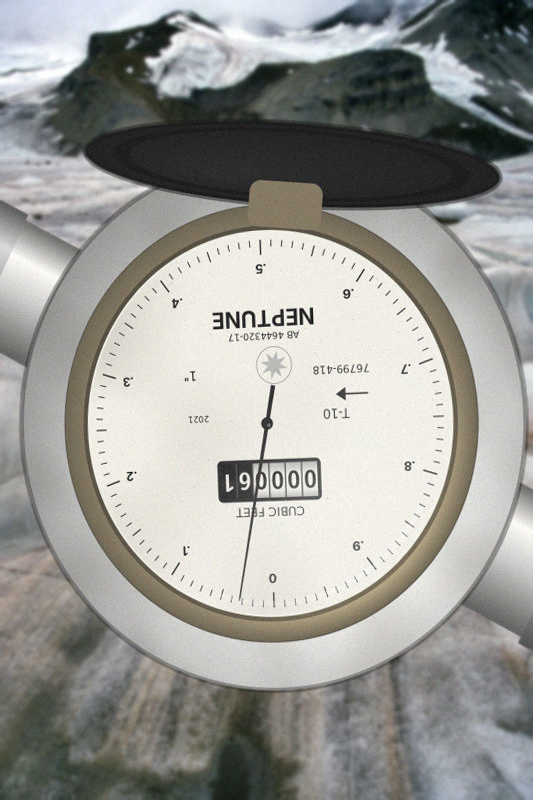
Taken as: 61.03
